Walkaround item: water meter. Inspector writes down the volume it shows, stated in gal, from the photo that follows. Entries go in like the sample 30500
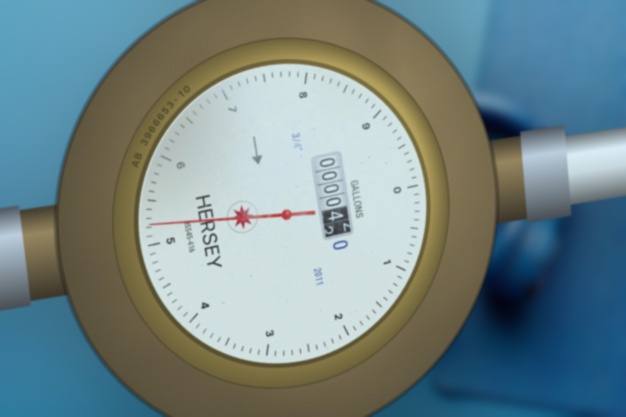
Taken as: 425.2
